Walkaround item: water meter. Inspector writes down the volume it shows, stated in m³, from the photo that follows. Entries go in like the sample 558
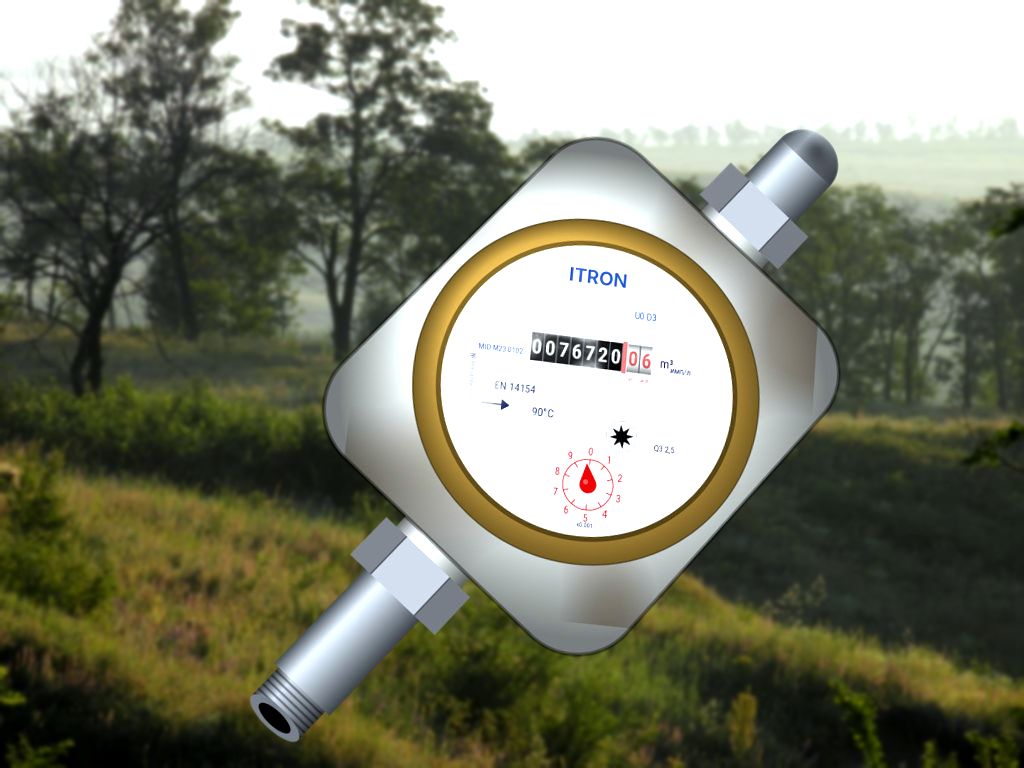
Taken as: 76720.059
